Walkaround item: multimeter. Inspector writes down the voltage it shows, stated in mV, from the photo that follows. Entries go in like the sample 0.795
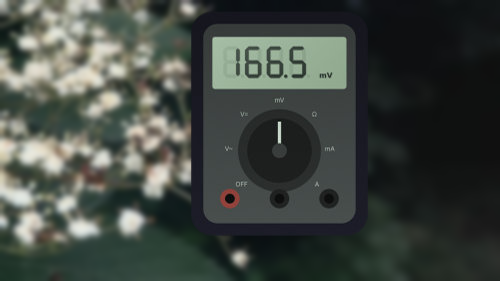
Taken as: 166.5
